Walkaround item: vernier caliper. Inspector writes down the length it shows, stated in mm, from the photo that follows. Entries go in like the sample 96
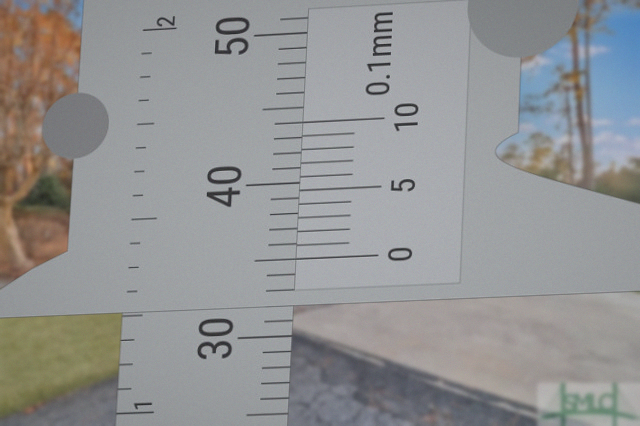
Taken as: 35.0
